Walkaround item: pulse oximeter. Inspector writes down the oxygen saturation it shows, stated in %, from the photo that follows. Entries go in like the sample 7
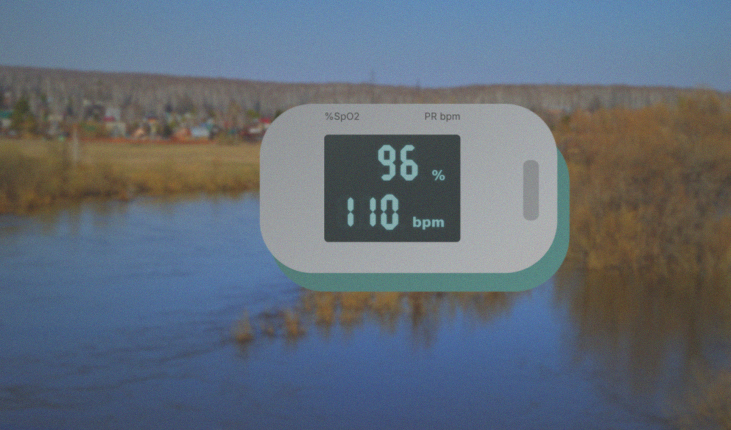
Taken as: 96
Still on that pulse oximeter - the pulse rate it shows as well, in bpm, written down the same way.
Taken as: 110
